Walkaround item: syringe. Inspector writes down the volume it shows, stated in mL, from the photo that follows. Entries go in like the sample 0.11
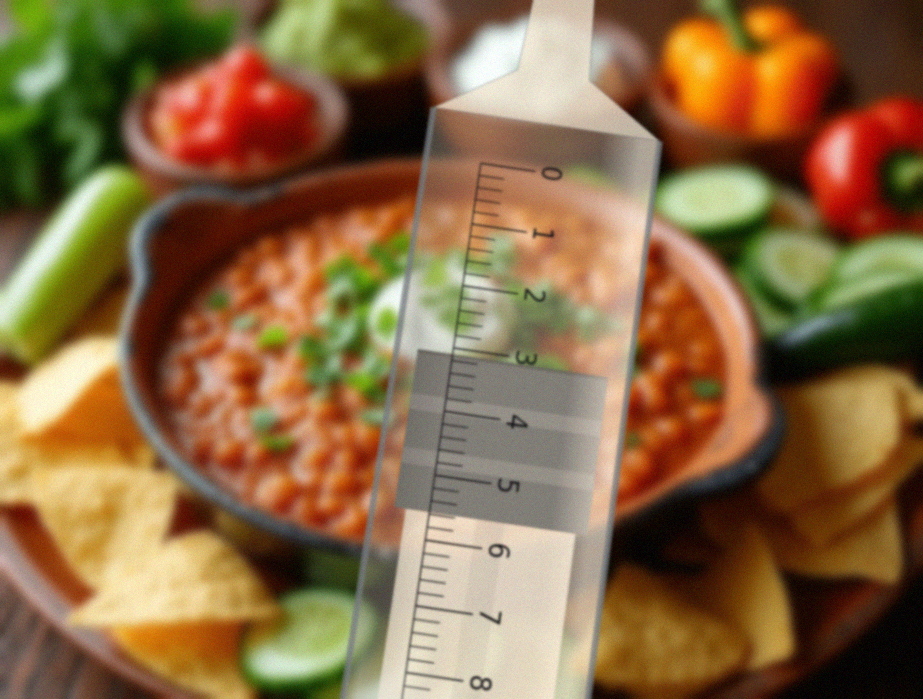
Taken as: 3.1
